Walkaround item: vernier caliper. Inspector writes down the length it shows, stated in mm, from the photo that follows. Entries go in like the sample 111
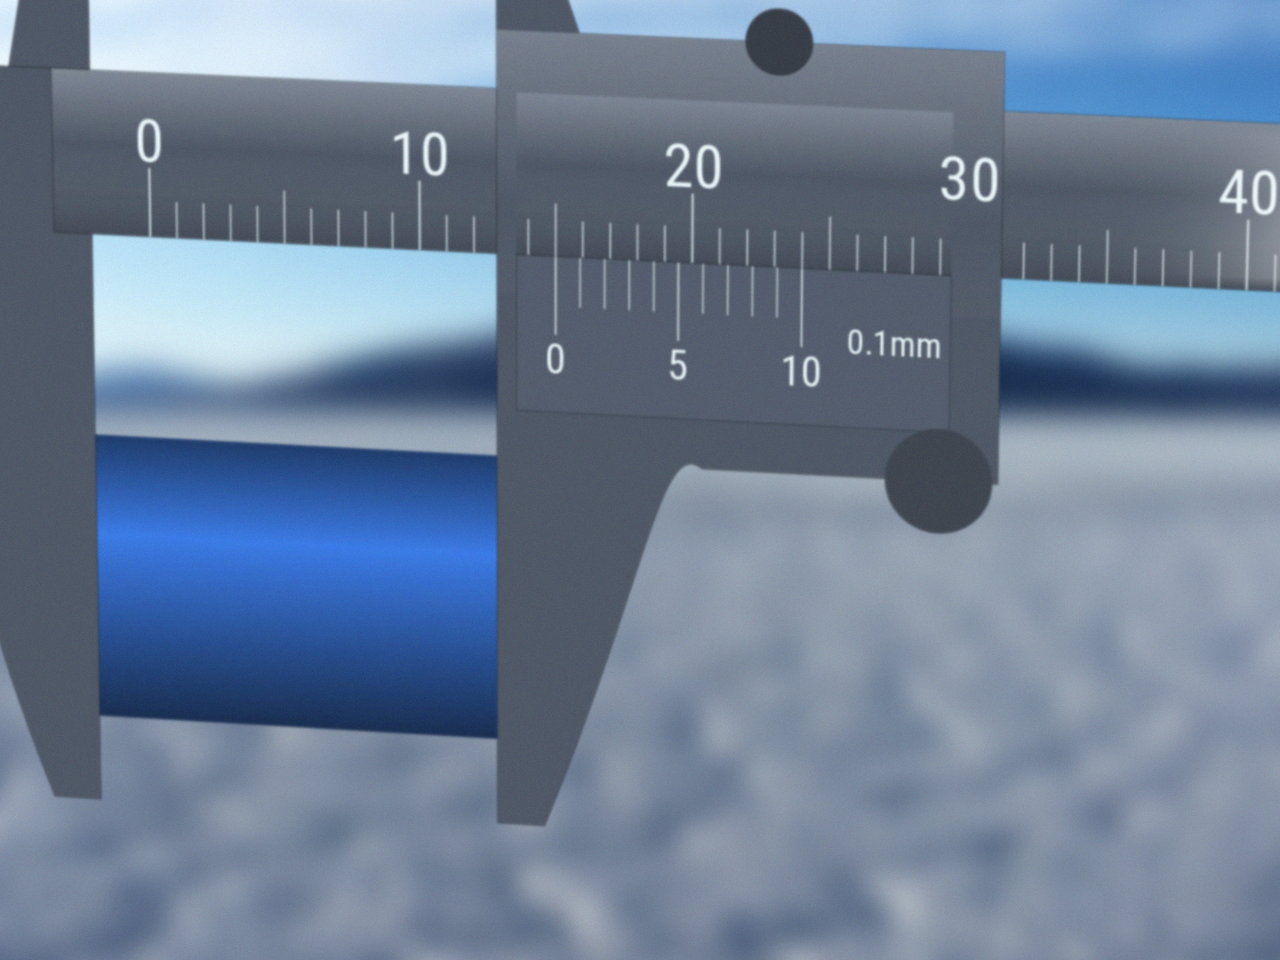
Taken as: 15.0
